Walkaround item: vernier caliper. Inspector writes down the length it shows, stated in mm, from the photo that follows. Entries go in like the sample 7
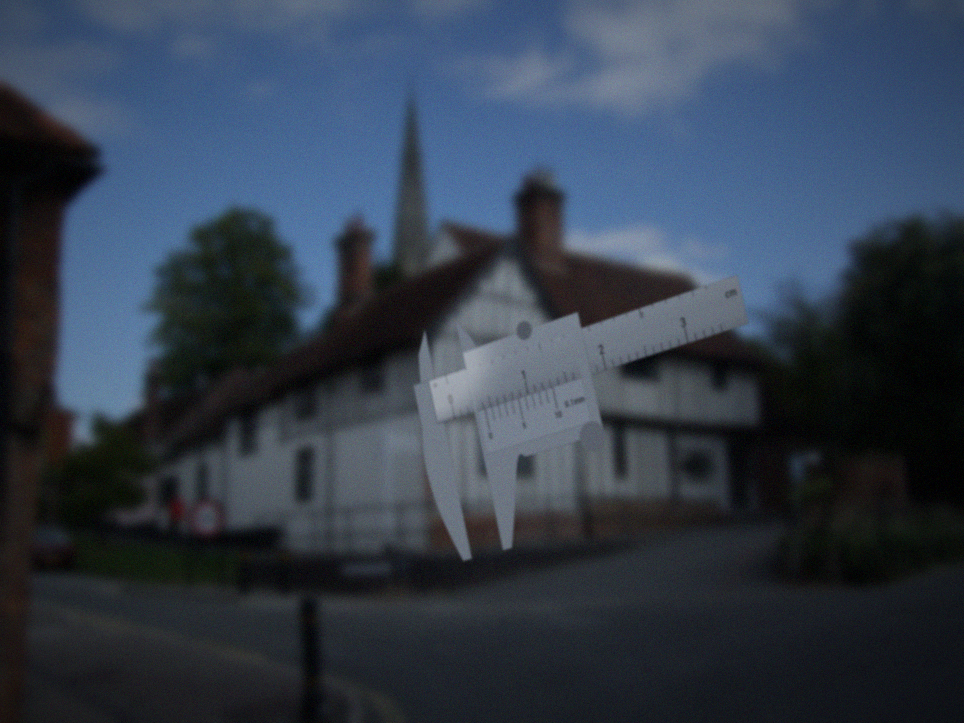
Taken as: 4.2
